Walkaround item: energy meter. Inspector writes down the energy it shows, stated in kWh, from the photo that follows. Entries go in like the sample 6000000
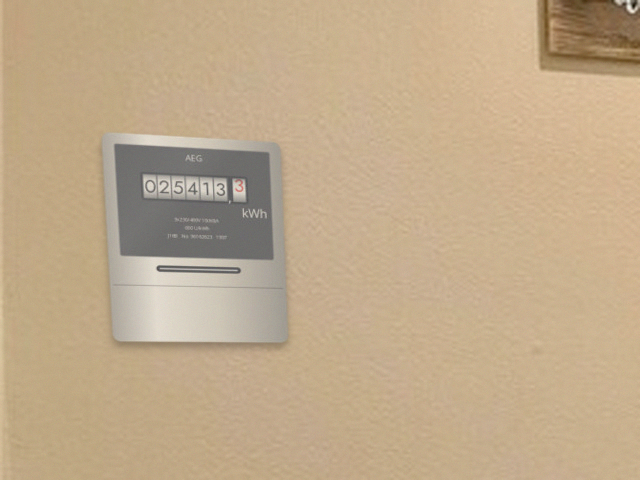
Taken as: 25413.3
